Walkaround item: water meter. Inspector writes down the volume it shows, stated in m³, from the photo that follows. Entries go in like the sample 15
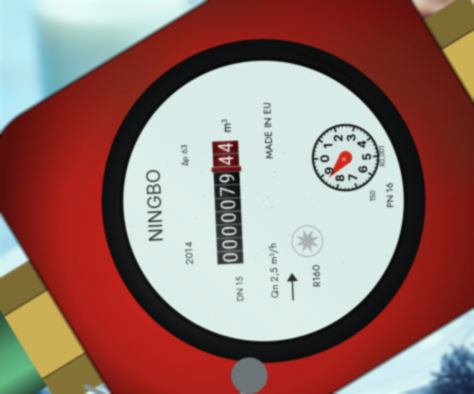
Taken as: 79.448
